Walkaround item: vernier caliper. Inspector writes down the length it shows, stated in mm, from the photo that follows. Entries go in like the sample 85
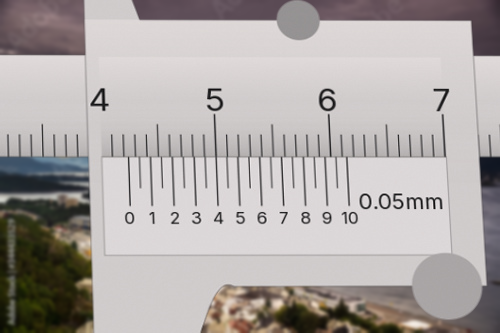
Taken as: 42.4
